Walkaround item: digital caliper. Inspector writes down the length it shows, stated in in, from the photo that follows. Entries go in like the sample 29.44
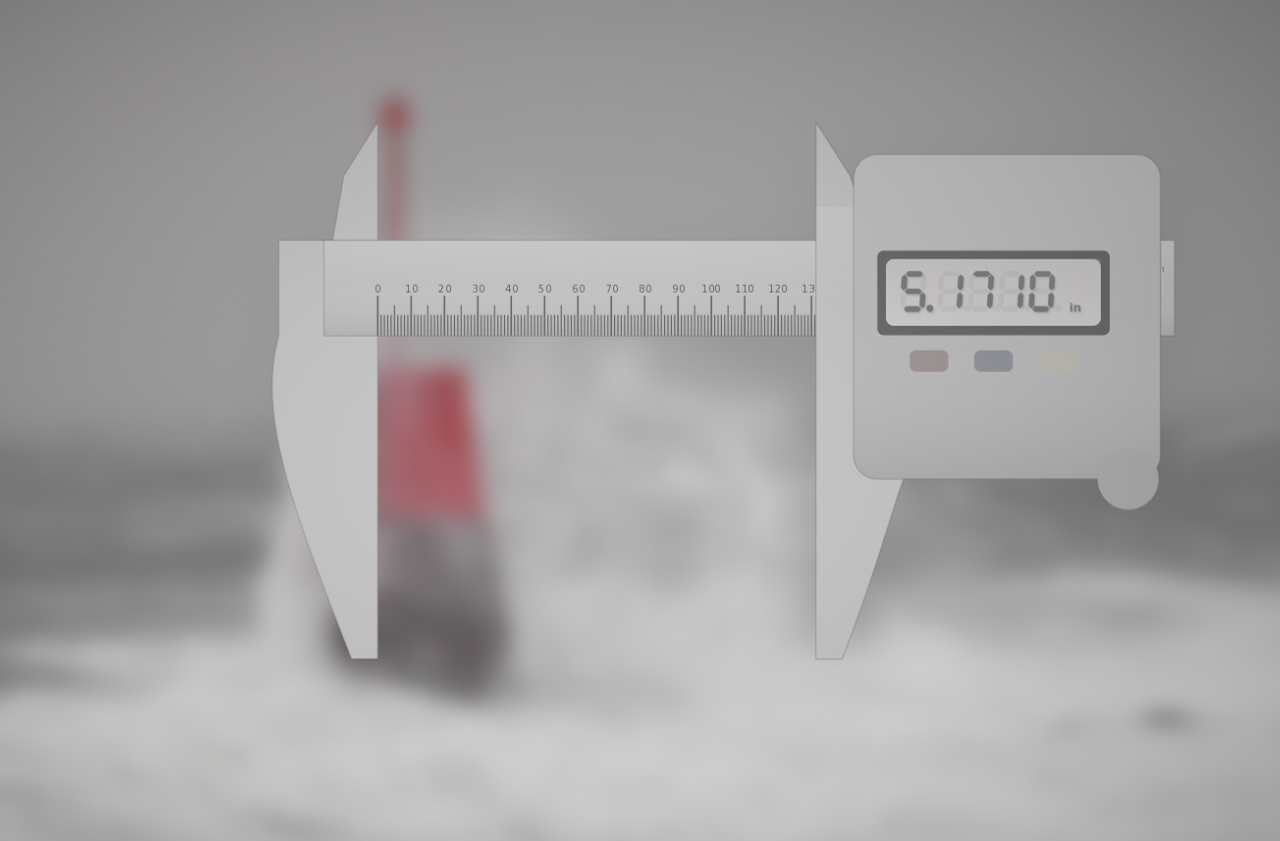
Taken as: 5.1710
